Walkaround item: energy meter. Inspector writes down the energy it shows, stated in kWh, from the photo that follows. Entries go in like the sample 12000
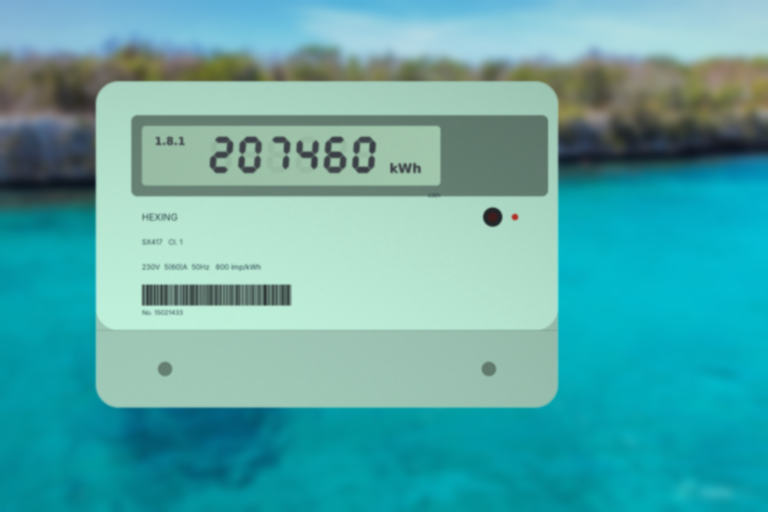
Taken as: 207460
